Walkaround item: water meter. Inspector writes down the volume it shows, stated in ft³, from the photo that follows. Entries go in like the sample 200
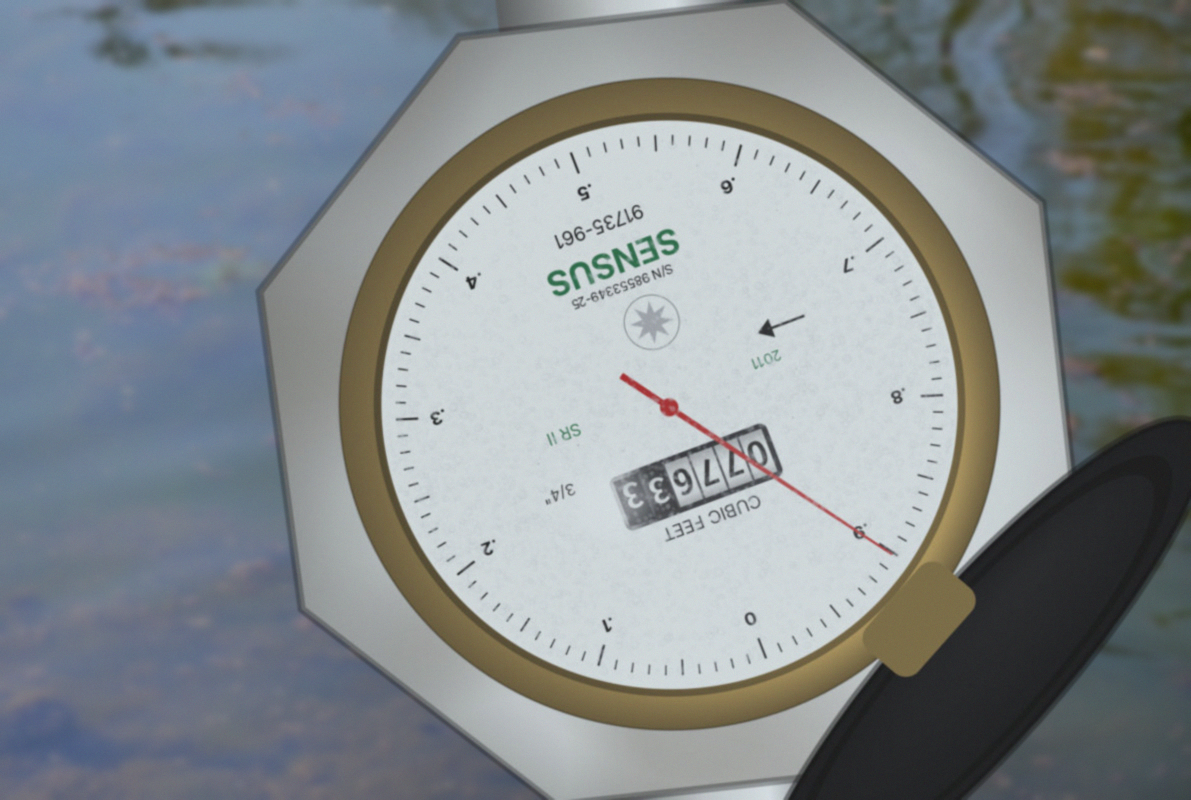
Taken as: 77632.90
